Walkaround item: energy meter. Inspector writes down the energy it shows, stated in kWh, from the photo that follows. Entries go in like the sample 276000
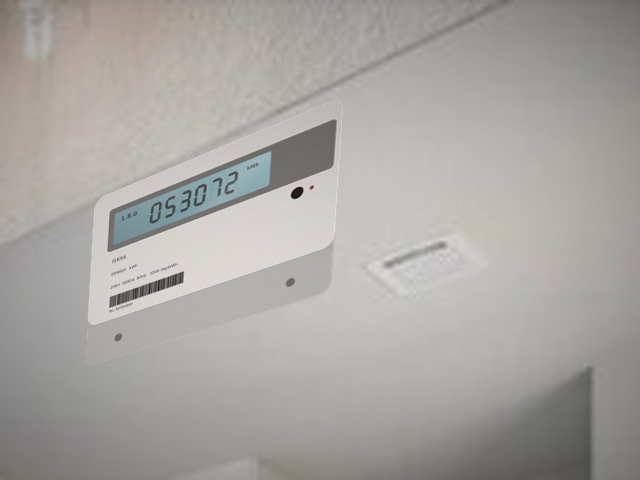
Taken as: 53072
